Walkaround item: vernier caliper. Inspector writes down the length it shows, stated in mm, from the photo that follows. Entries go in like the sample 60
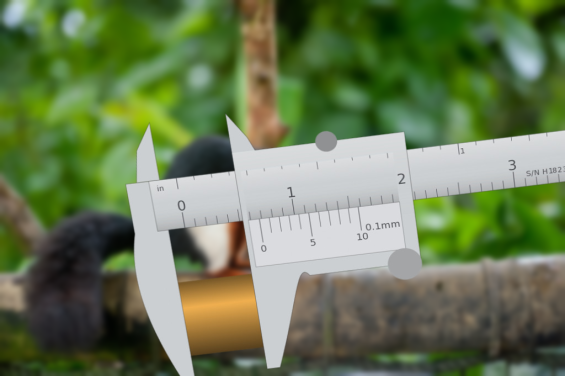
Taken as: 6.8
